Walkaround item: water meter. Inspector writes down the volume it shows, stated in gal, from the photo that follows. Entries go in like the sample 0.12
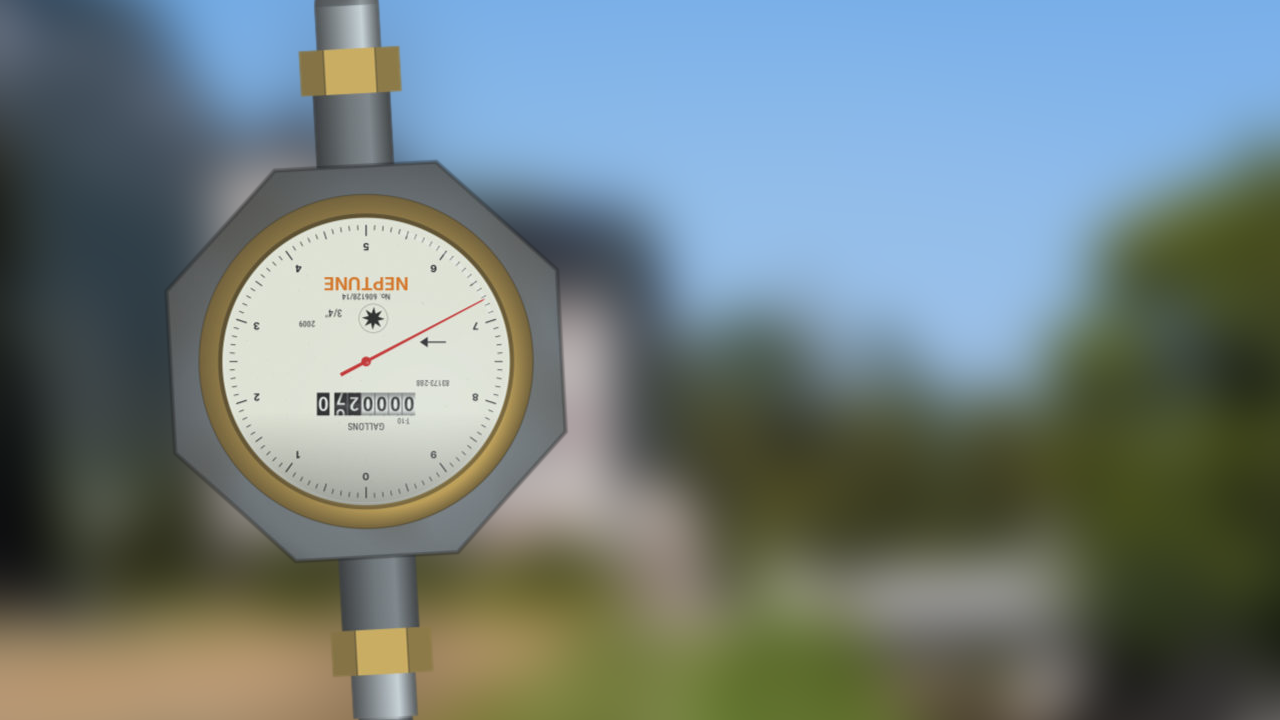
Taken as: 266.7
